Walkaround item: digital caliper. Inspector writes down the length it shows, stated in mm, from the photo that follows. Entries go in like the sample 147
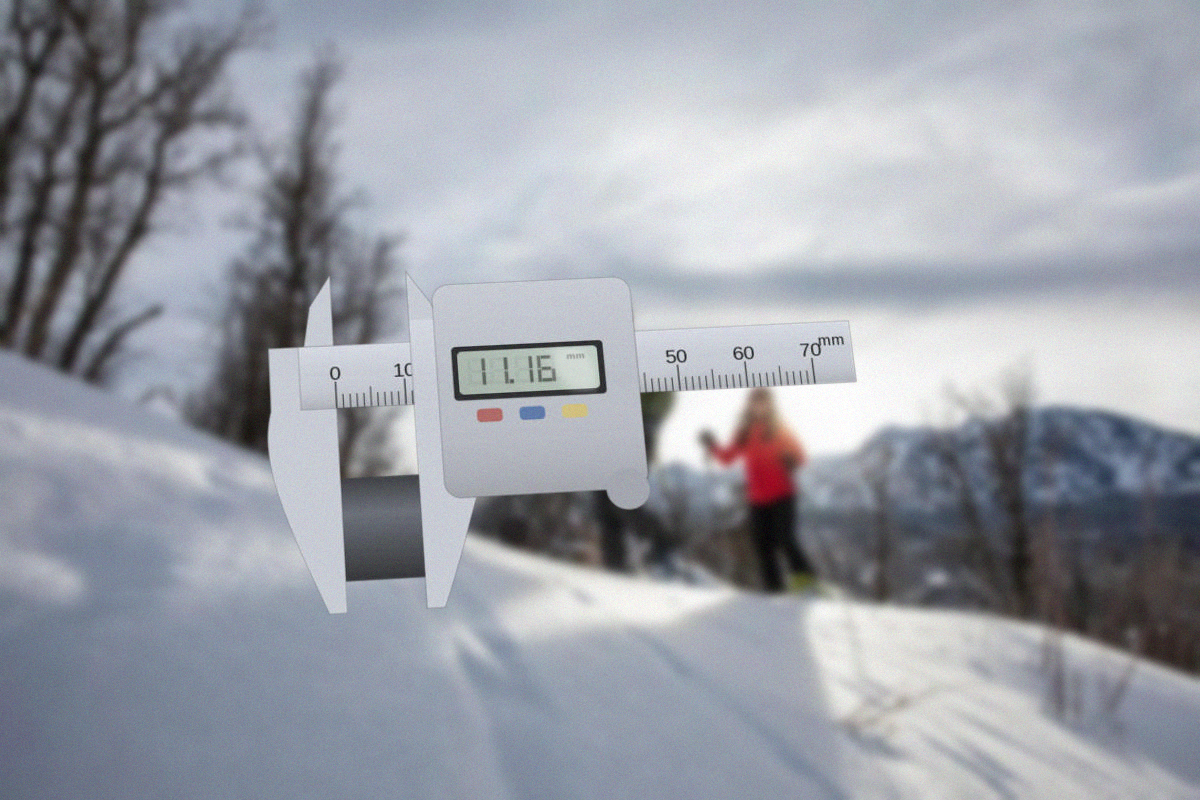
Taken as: 11.16
